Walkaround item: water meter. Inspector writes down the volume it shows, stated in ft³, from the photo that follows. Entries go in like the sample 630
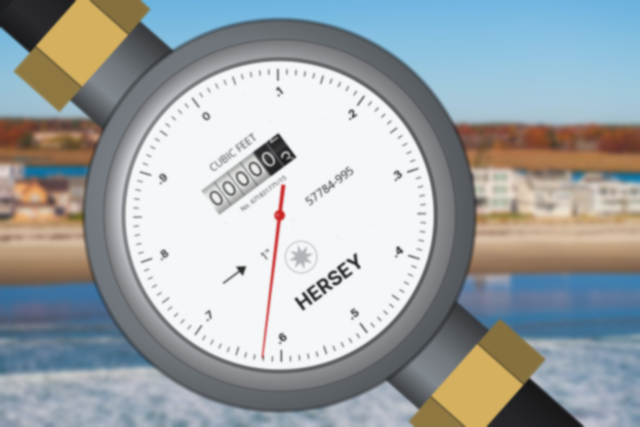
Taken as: 2.62
